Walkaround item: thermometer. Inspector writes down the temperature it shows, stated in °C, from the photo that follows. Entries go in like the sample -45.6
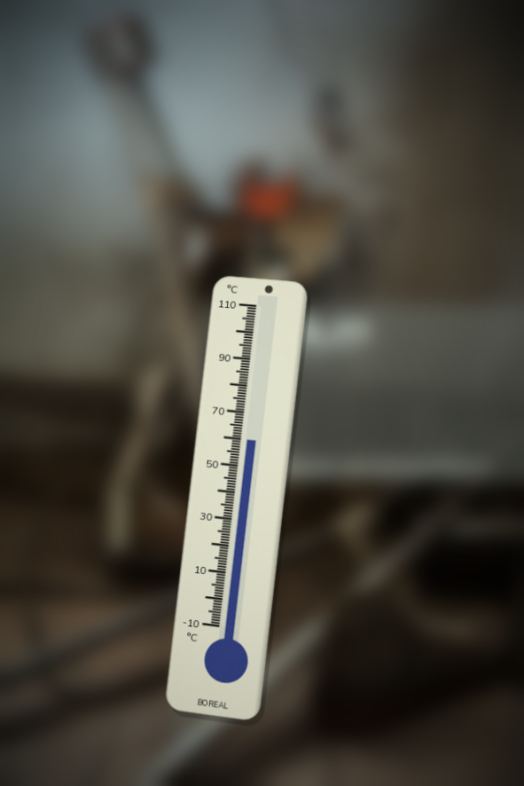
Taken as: 60
